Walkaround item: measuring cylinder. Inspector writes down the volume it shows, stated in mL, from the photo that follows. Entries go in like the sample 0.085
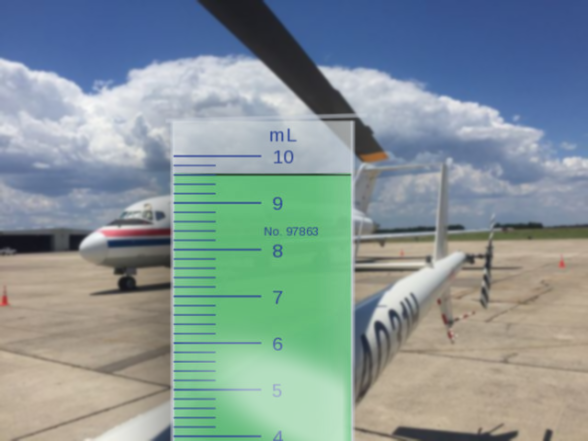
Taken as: 9.6
